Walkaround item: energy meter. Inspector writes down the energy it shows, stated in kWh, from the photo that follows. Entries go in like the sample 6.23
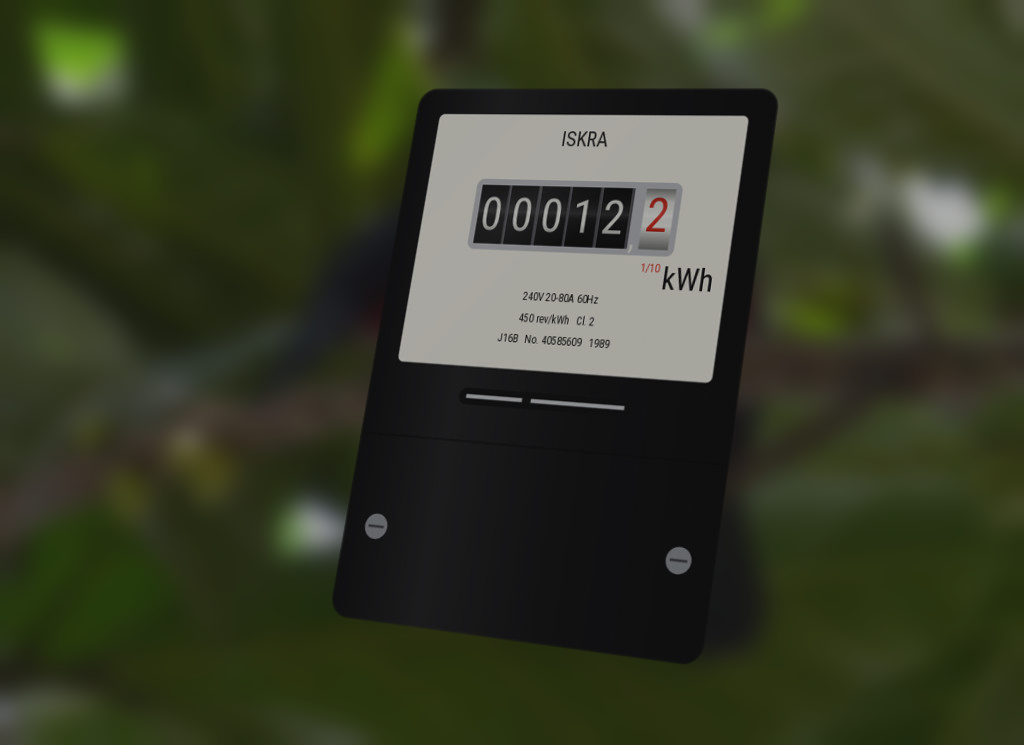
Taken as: 12.2
